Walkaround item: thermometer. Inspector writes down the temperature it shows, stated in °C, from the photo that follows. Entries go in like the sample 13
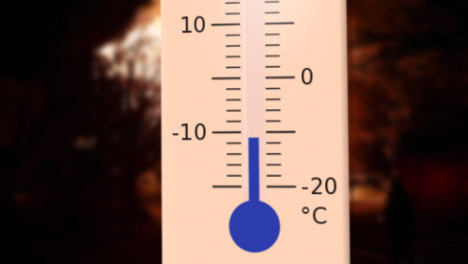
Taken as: -11
